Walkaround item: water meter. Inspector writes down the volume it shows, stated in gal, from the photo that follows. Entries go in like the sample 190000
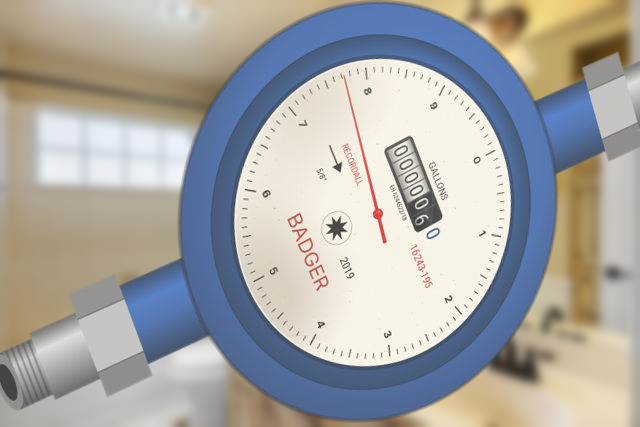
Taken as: 57.7
